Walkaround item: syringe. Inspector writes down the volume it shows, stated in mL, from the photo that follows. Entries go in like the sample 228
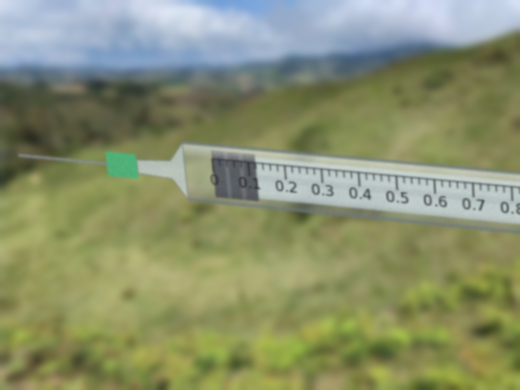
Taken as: 0
